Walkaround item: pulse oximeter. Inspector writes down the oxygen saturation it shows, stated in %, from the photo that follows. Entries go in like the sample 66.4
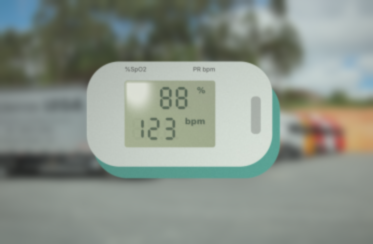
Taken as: 88
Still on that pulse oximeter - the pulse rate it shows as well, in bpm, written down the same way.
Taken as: 123
